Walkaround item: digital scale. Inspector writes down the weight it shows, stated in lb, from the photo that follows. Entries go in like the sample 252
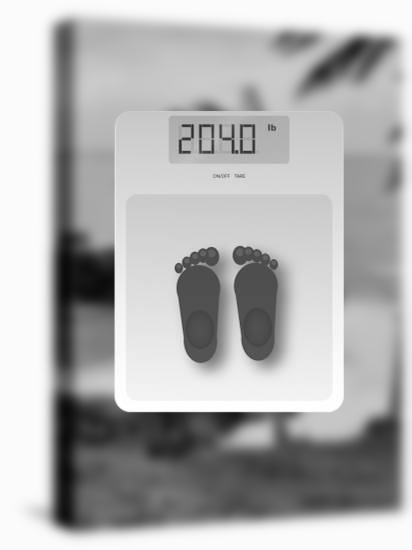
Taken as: 204.0
